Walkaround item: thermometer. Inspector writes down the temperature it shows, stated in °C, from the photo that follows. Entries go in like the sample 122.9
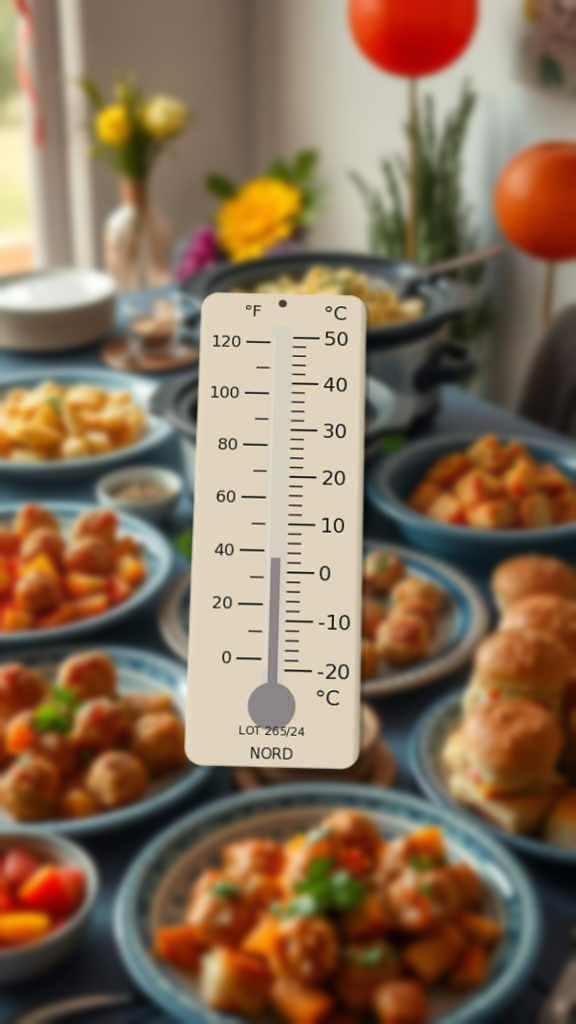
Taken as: 3
